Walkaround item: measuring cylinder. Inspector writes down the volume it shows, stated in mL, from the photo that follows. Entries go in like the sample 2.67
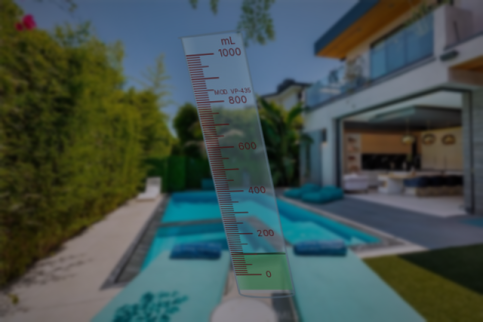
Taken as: 100
